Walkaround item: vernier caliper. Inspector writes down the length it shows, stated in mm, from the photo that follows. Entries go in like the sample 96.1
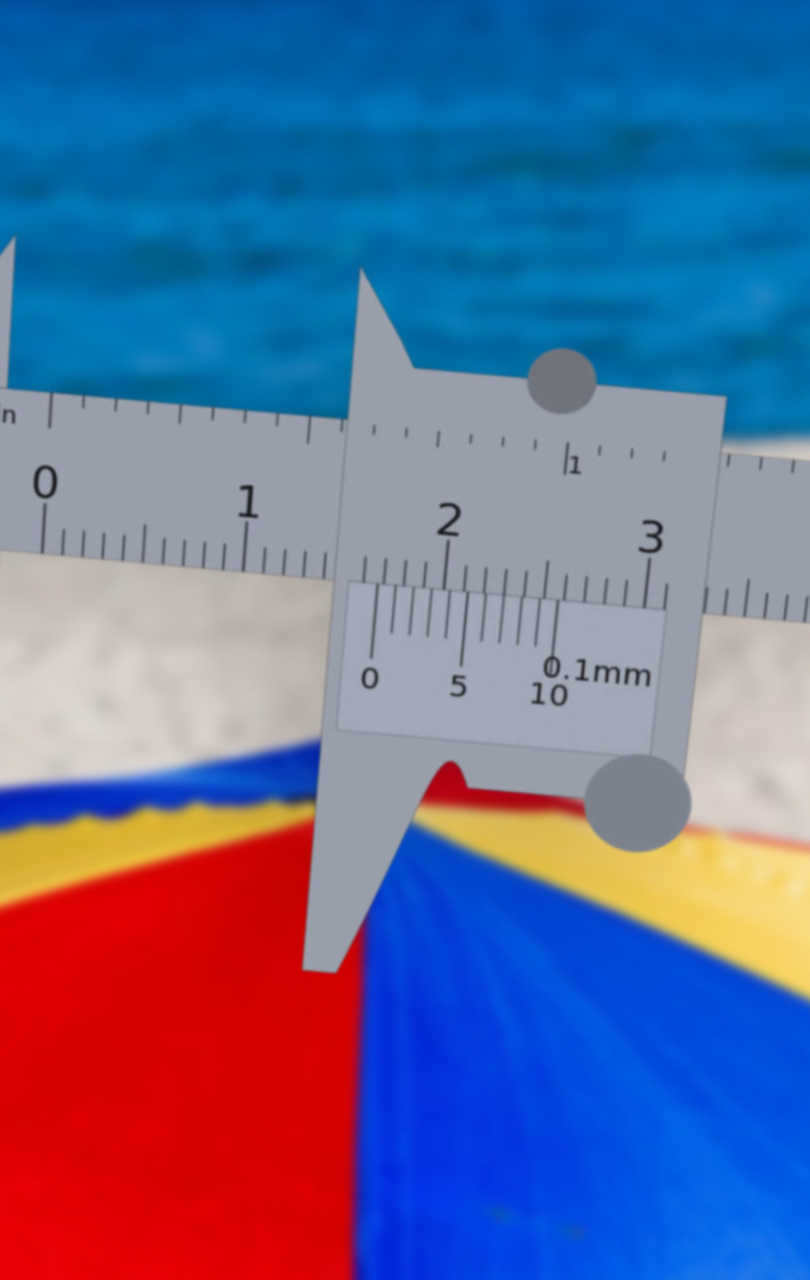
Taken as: 16.7
